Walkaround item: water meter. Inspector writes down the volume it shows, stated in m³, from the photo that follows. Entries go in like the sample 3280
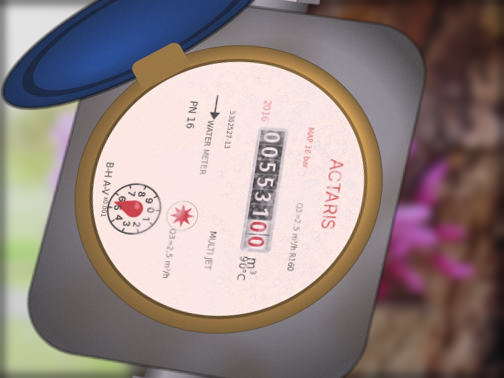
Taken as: 5531.005
